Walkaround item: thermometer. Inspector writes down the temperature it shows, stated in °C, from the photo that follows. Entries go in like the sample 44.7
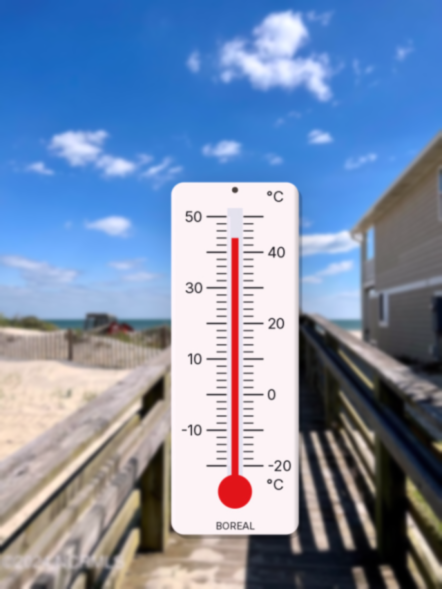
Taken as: 44
